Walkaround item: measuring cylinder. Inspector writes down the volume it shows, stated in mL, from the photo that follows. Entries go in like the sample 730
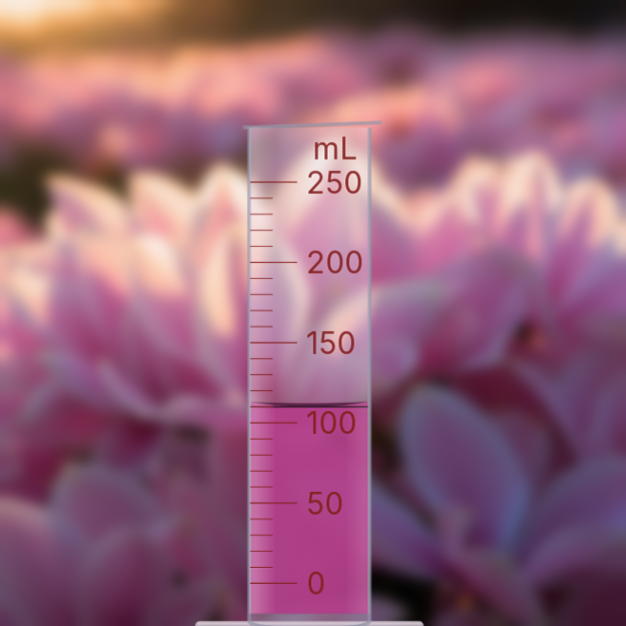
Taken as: 110
